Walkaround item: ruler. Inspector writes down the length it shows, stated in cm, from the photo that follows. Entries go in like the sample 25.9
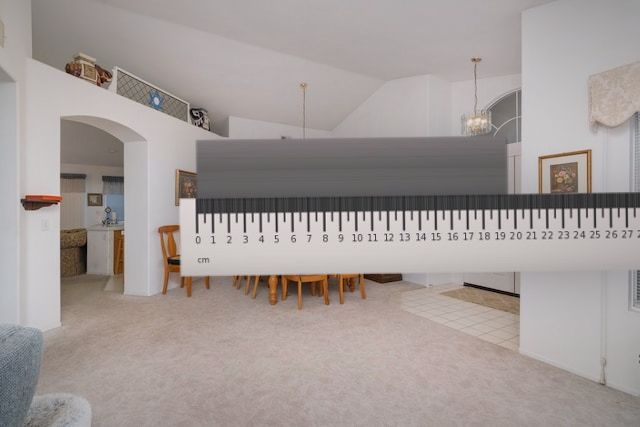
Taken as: 19.5
